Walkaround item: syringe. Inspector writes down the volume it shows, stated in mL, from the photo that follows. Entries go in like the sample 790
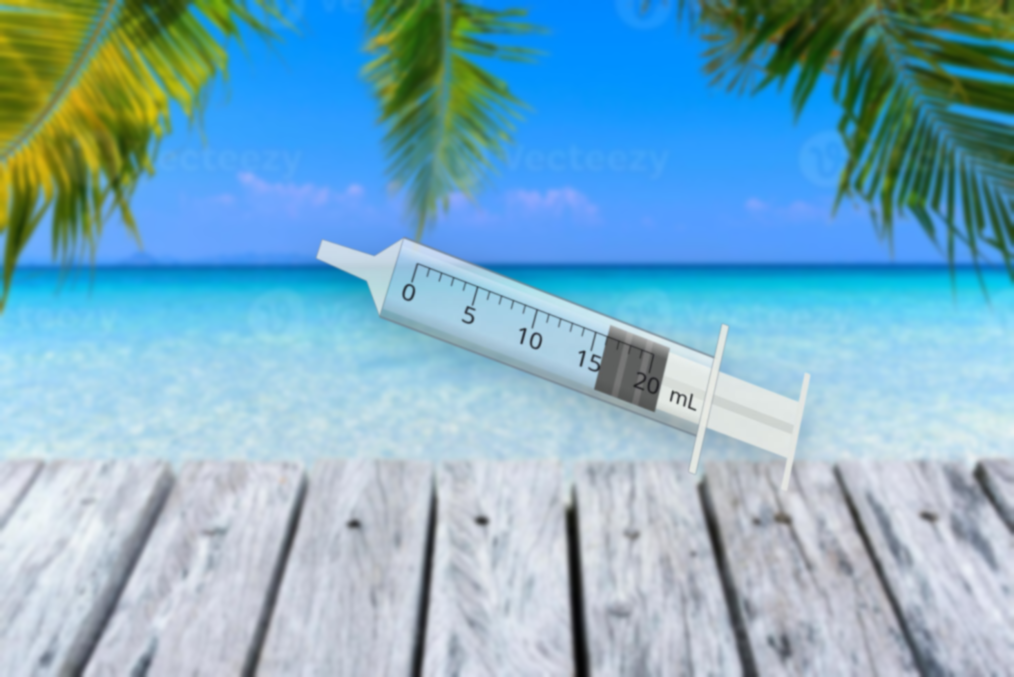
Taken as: 16
